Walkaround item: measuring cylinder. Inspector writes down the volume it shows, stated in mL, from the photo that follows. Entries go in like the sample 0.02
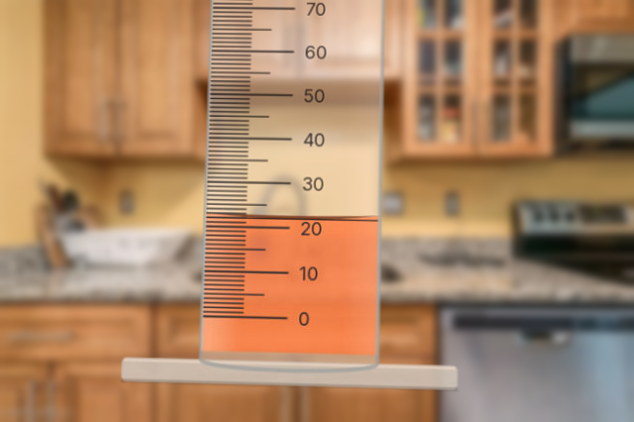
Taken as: 22
